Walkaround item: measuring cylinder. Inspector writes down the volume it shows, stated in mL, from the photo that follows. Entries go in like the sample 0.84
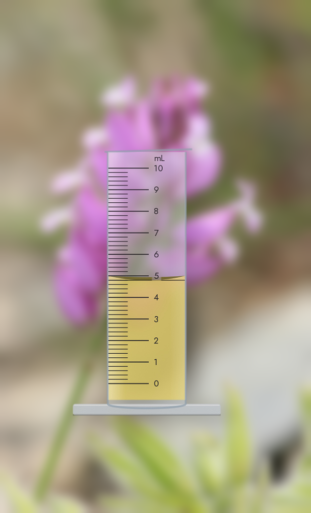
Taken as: 4.8
